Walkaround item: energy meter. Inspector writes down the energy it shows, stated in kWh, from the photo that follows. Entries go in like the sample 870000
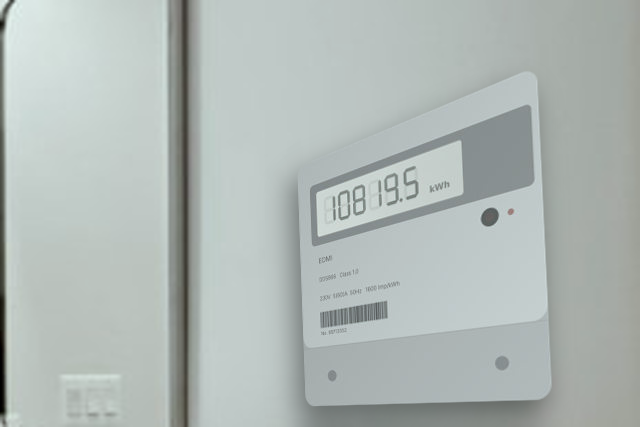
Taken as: 10819.5
